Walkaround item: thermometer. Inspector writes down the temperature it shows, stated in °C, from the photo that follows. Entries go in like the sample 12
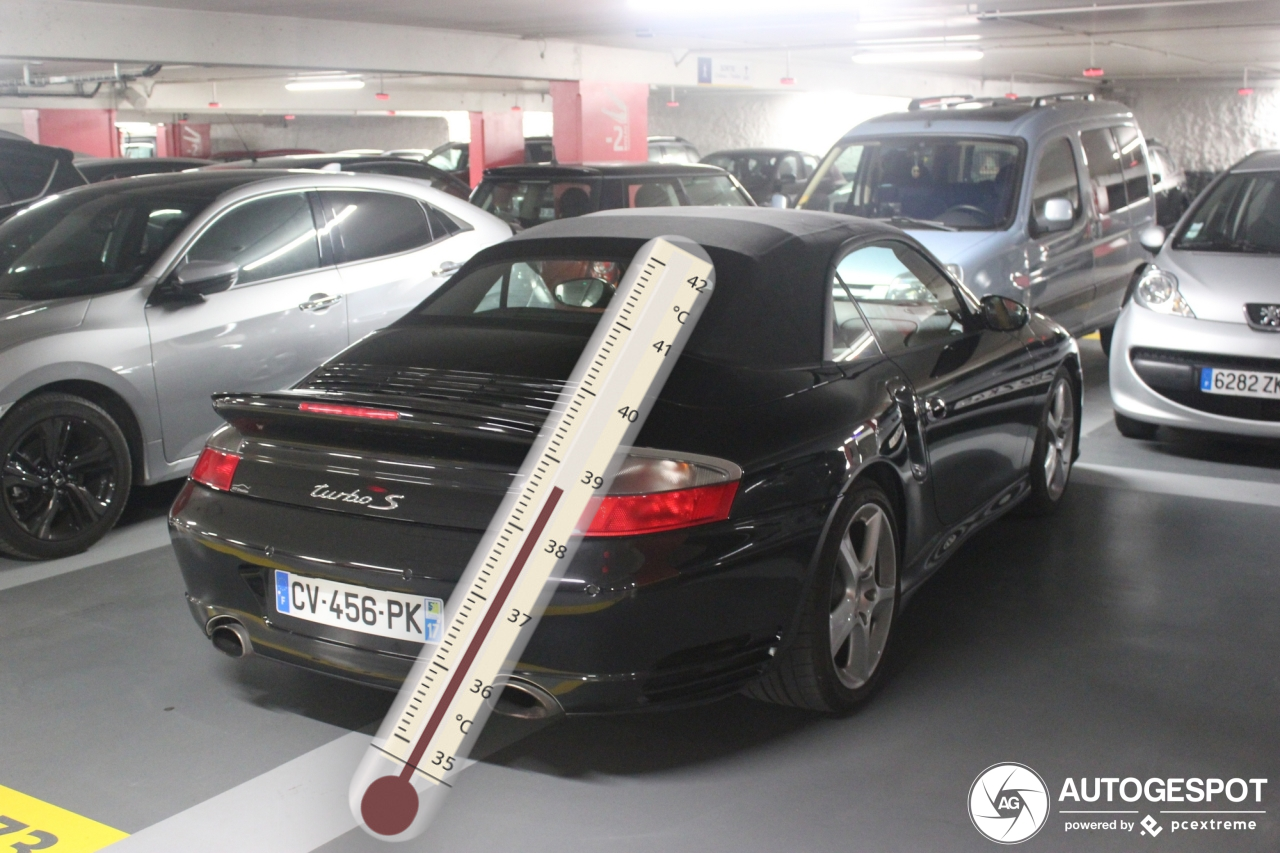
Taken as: 38.7
